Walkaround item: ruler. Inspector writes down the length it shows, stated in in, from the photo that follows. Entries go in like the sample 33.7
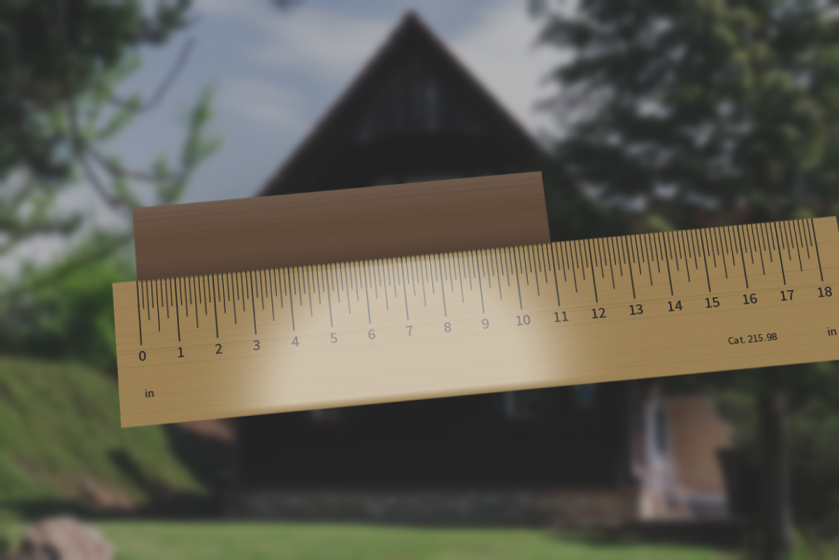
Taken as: 11
